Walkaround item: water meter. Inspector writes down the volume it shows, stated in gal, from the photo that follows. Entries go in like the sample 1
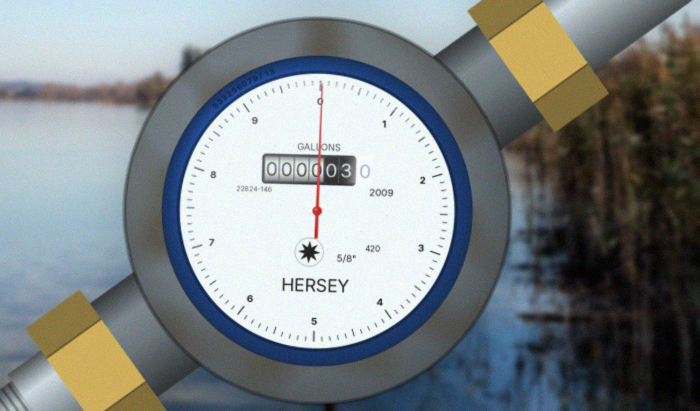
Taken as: 30.0
